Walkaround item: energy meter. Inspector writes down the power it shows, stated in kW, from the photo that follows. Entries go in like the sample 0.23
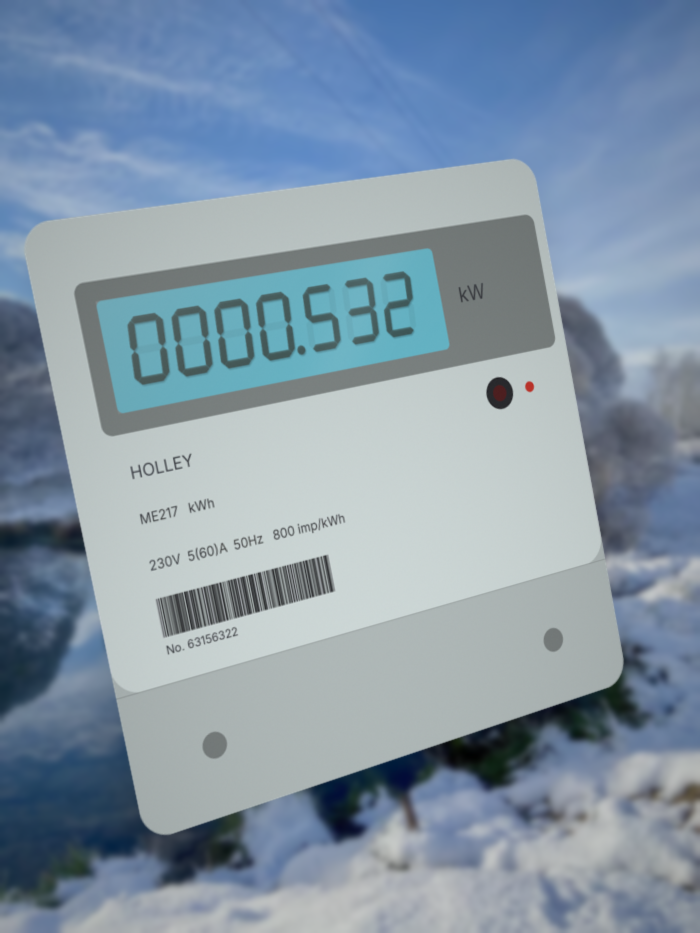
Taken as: 0.532
